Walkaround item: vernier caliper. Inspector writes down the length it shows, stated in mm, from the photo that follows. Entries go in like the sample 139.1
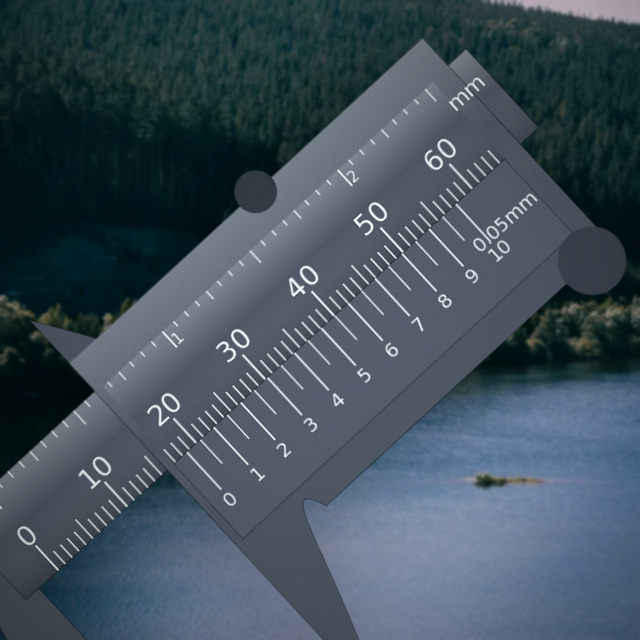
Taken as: 18.6
